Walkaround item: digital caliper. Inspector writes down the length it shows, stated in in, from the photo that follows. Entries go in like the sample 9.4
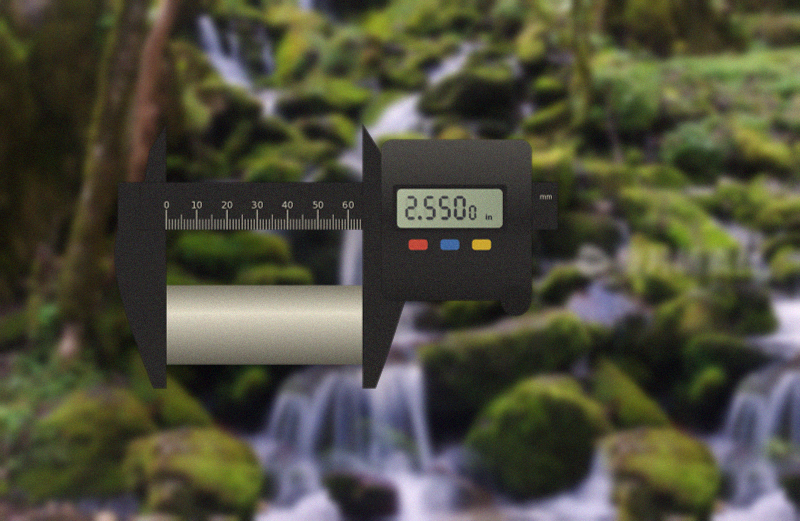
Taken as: 2.5500
